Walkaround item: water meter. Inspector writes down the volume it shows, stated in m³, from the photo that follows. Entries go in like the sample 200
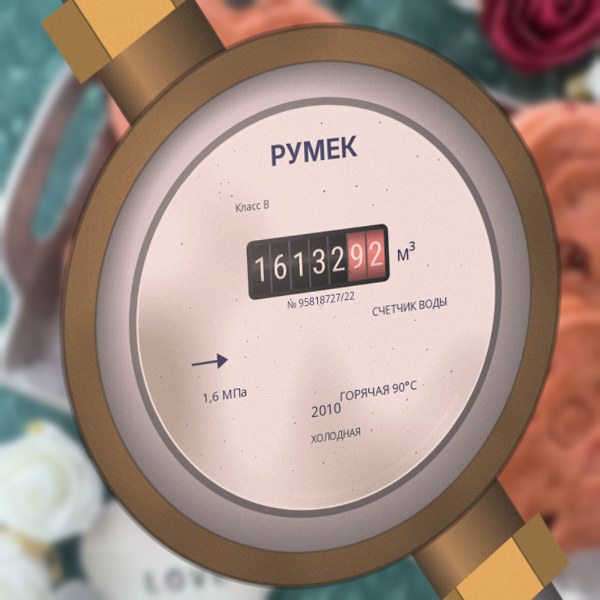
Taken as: 16132.92
